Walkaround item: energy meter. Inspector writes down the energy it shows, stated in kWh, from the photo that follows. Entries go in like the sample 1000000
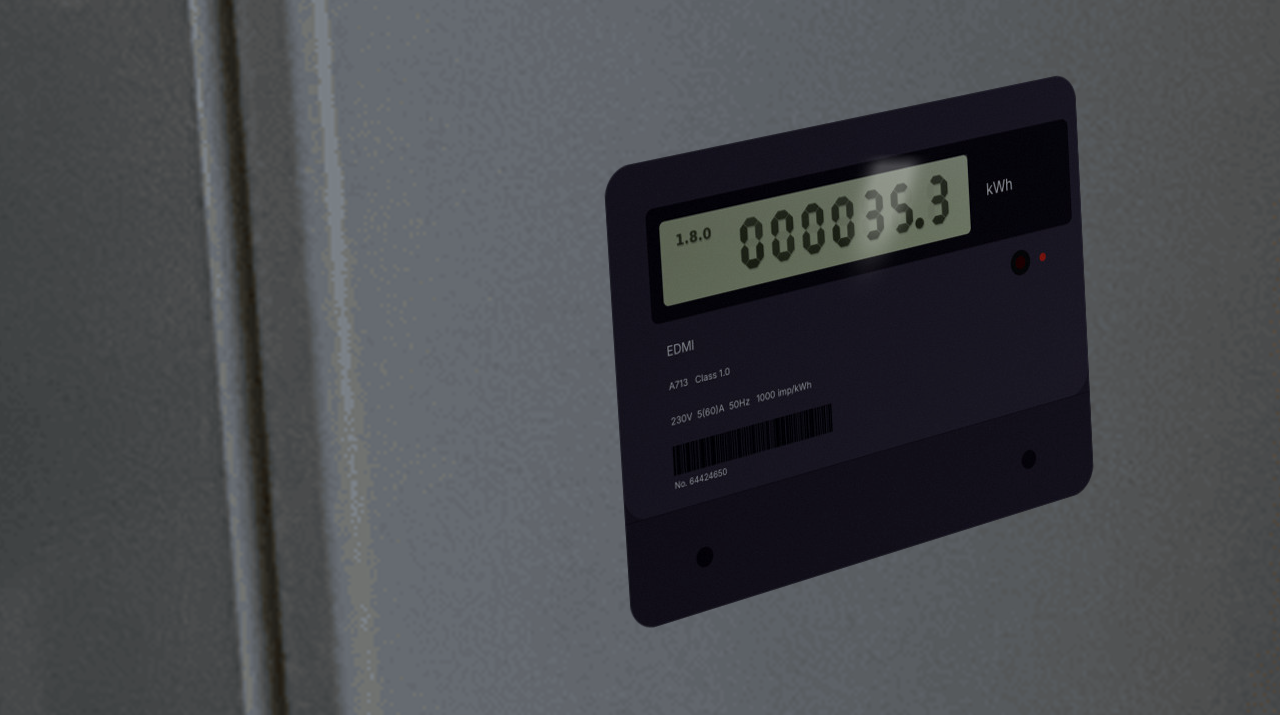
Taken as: 35.3
